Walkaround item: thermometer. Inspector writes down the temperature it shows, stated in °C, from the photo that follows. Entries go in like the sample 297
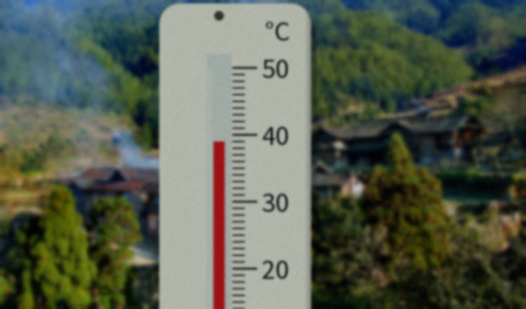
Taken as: 39
